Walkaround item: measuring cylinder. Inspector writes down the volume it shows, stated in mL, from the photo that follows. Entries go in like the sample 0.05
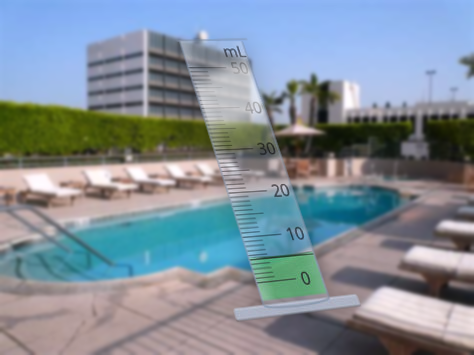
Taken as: 5
